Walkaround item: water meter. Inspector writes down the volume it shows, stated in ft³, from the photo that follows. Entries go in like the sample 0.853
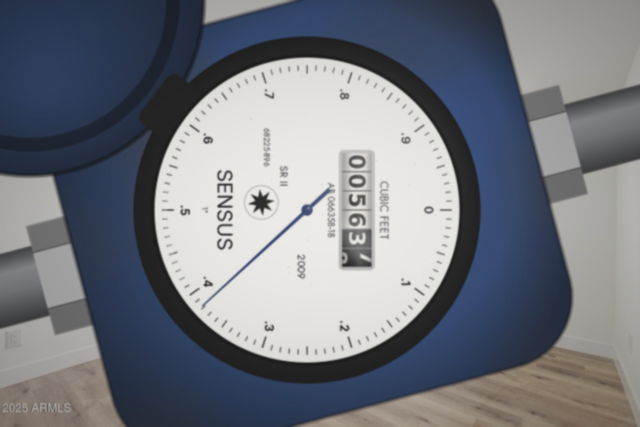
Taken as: 5637.38
